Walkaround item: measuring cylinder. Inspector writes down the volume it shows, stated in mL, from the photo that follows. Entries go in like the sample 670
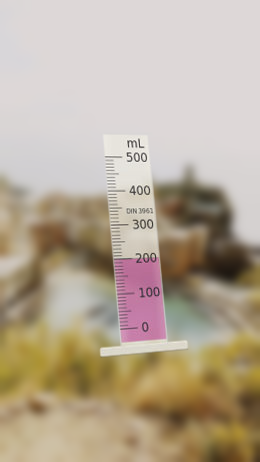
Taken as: 200
